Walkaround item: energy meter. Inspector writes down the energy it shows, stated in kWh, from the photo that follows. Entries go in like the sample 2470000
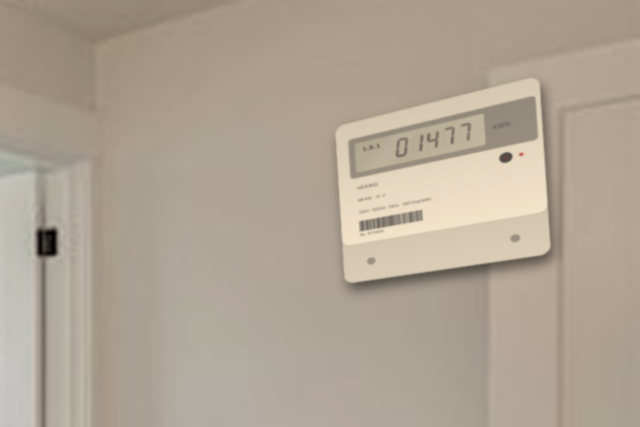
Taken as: 1477
